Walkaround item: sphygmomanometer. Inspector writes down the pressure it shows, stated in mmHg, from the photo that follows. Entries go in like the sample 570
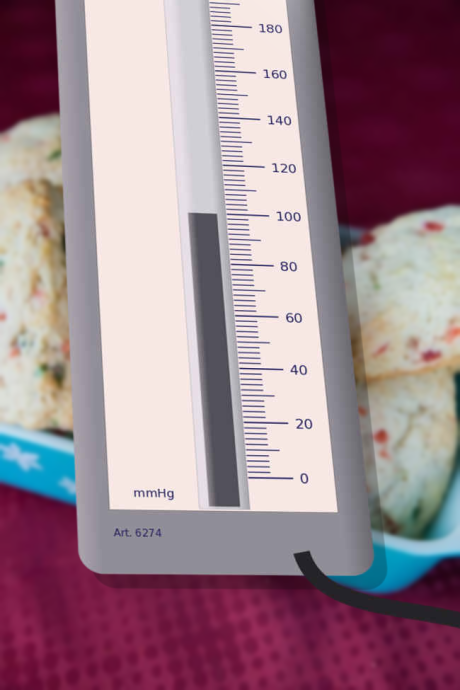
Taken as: 100
